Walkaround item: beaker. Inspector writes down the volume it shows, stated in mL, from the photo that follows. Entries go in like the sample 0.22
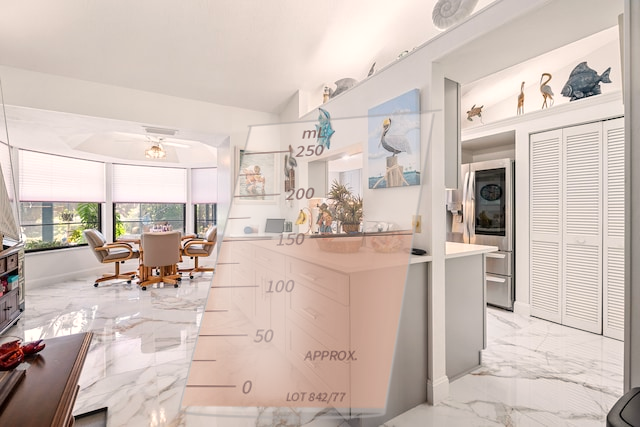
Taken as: 150
